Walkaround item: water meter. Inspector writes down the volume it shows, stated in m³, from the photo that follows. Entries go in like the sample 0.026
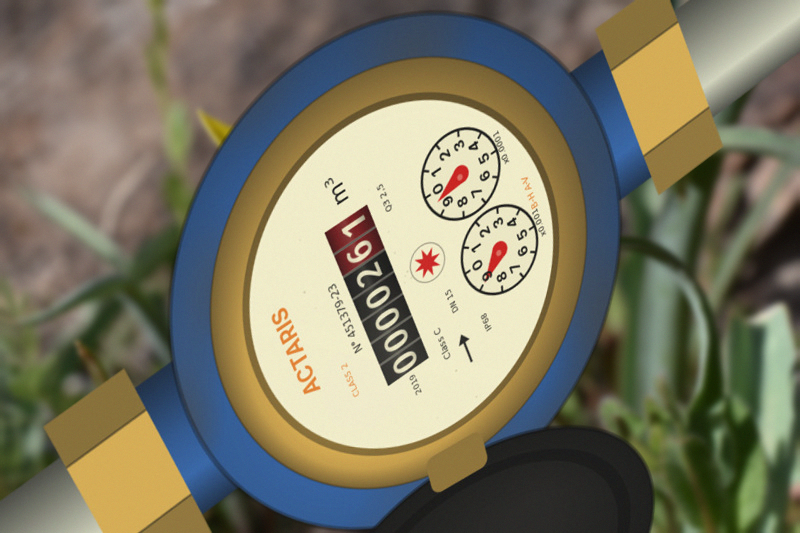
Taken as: 2.6089
